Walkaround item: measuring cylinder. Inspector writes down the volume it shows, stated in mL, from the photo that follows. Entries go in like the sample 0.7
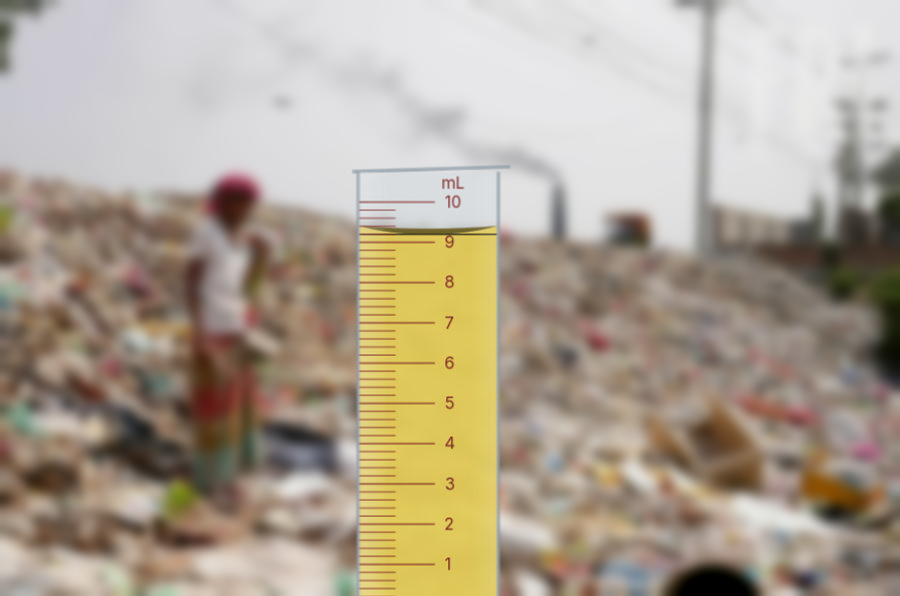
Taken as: 9.2
